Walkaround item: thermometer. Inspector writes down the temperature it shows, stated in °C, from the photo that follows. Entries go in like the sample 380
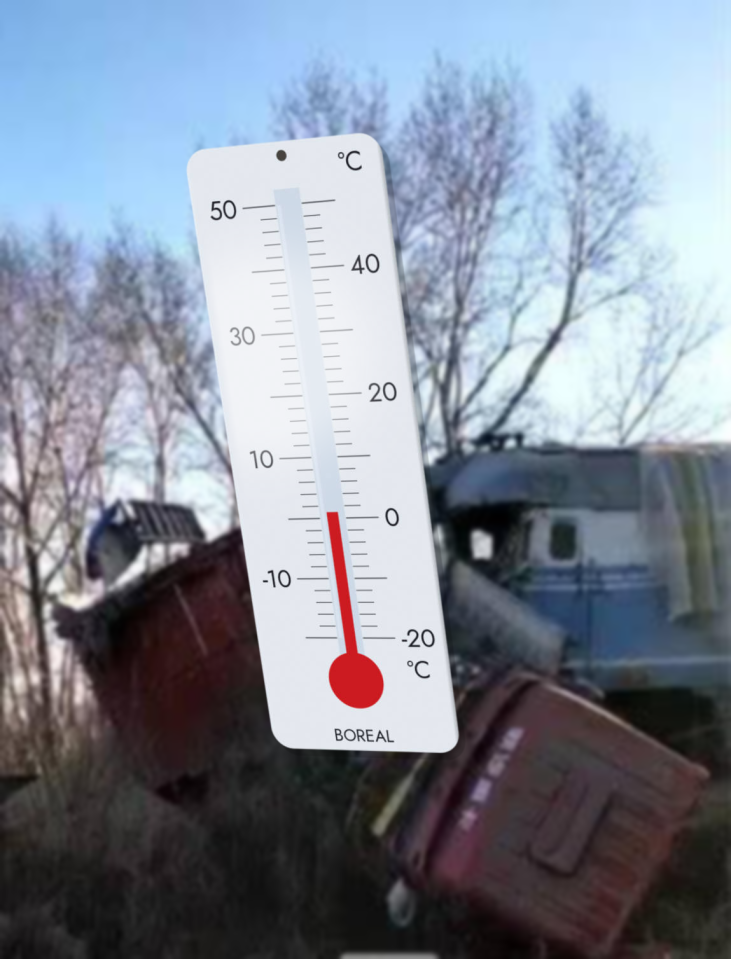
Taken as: 1
